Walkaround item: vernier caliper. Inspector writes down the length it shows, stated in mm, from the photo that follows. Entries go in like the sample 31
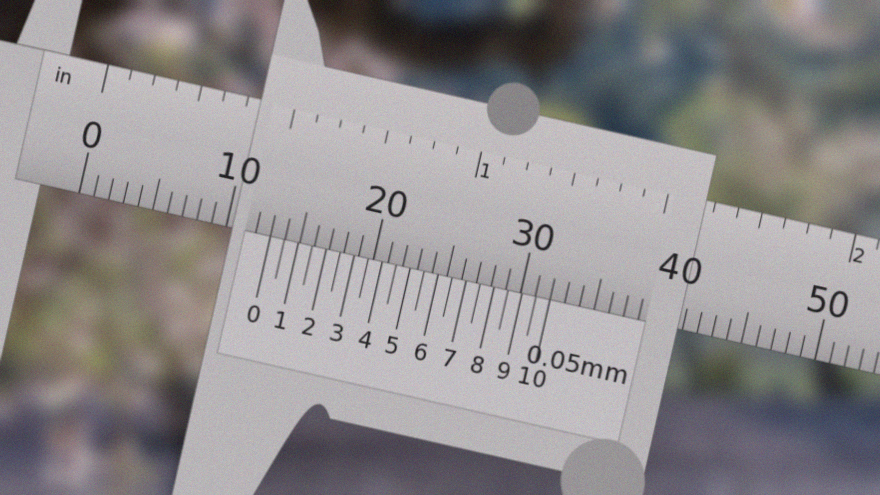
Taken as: 13.0
